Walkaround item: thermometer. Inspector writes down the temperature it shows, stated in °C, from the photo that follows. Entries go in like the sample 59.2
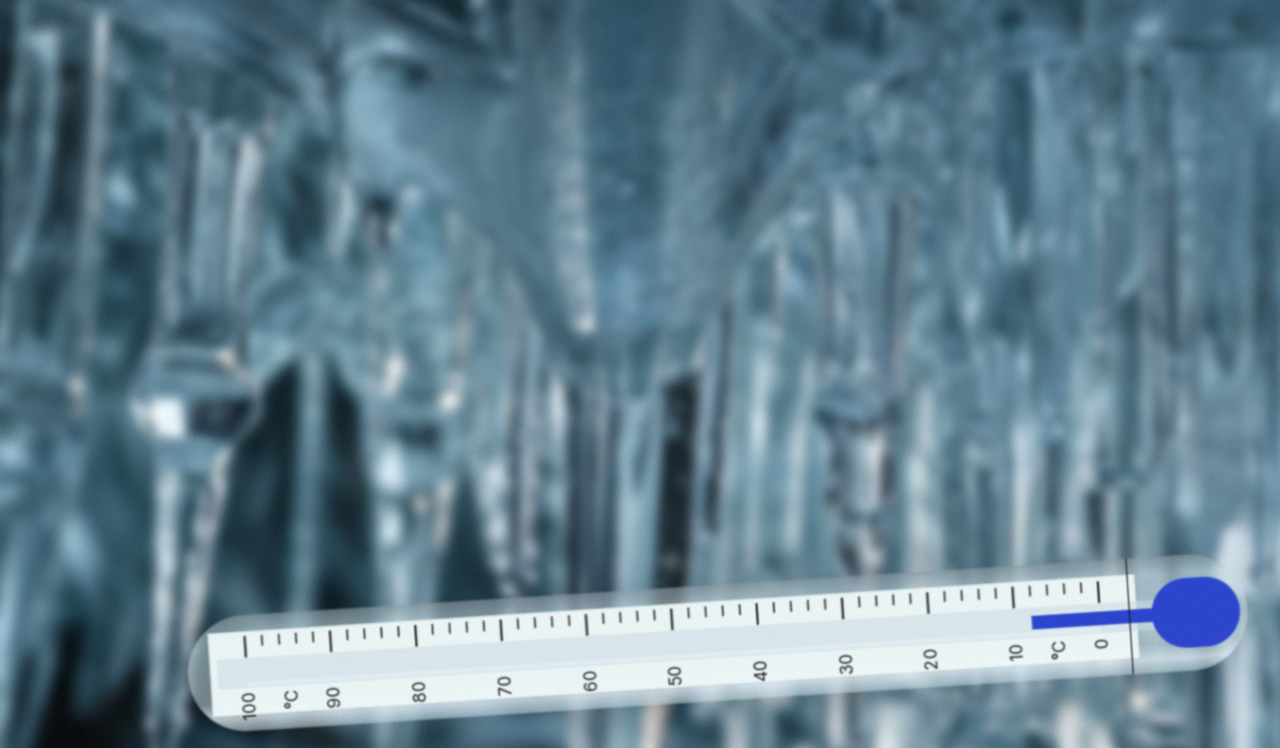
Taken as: 8
